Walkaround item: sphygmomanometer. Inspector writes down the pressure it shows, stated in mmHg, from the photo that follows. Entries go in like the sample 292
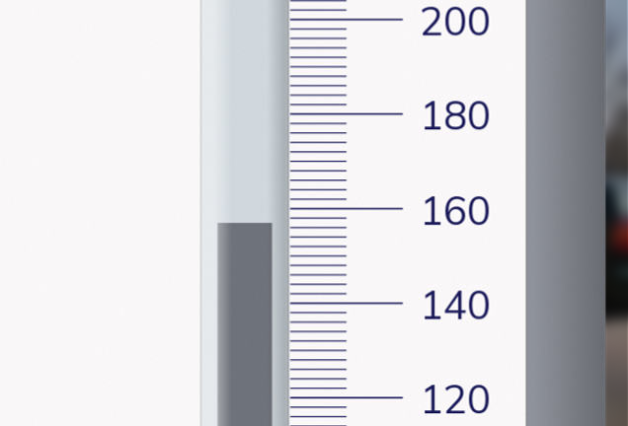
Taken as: 157
